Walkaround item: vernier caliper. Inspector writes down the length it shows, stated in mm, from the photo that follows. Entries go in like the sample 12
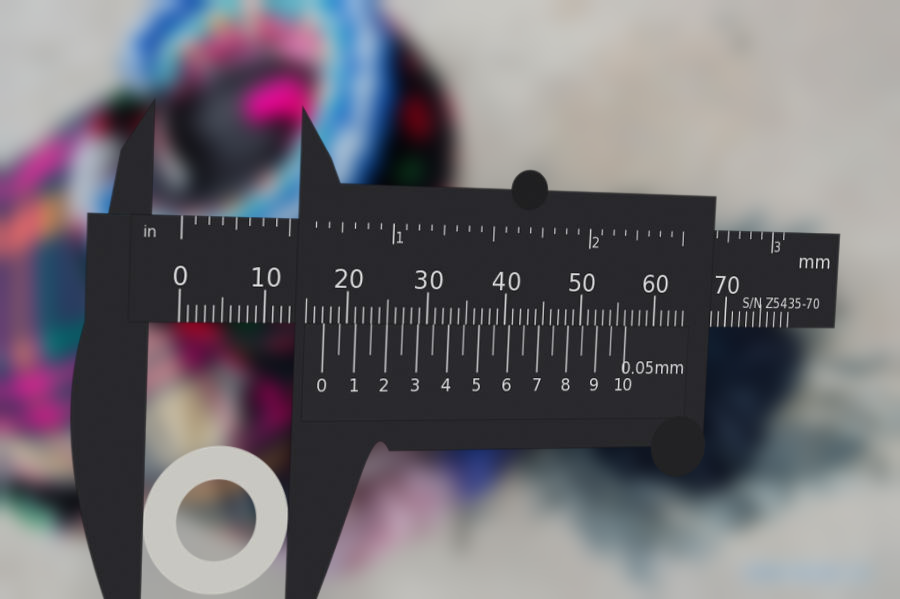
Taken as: 17.2
